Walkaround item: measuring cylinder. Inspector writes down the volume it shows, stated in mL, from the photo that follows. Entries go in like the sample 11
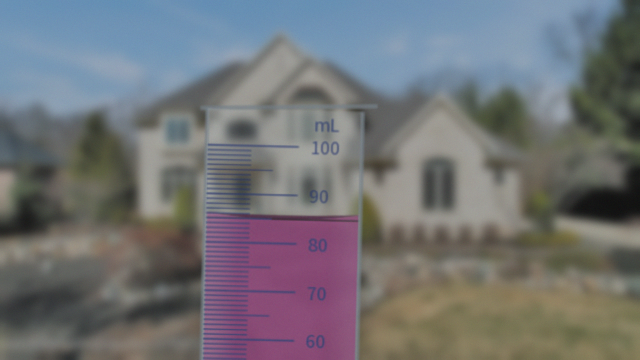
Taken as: 85
